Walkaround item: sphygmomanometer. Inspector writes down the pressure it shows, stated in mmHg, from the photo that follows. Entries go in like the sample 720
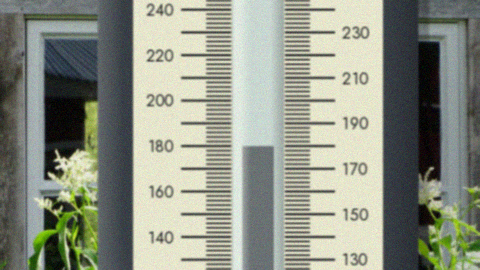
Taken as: 180
